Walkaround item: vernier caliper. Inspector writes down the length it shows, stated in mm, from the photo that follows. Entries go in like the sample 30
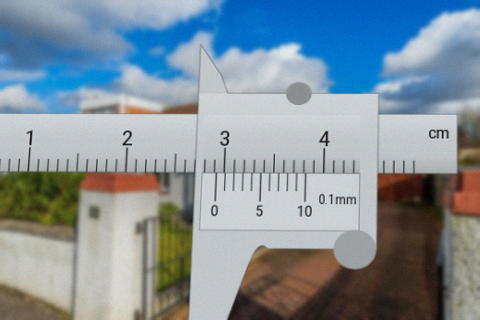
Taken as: 29.2
